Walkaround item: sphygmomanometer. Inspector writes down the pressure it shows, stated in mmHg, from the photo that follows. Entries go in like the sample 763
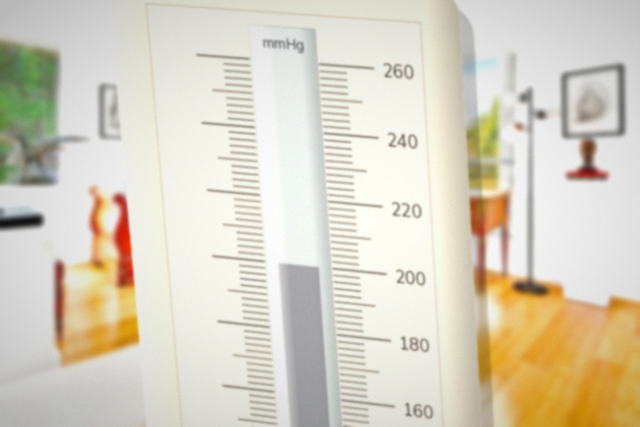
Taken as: 200
